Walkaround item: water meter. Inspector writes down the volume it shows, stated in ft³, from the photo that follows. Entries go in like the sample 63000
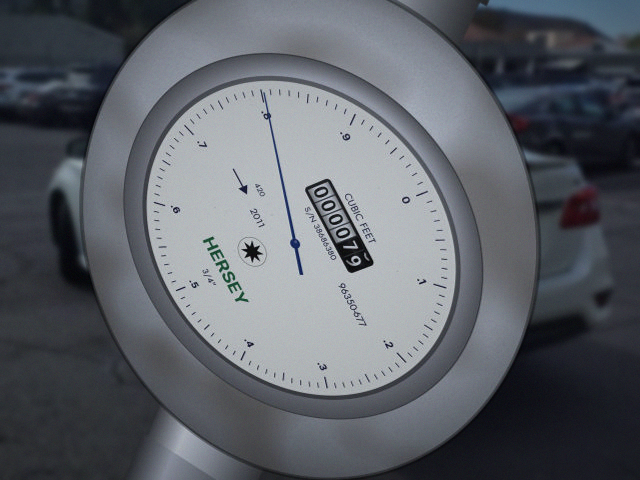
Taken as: 78.80
